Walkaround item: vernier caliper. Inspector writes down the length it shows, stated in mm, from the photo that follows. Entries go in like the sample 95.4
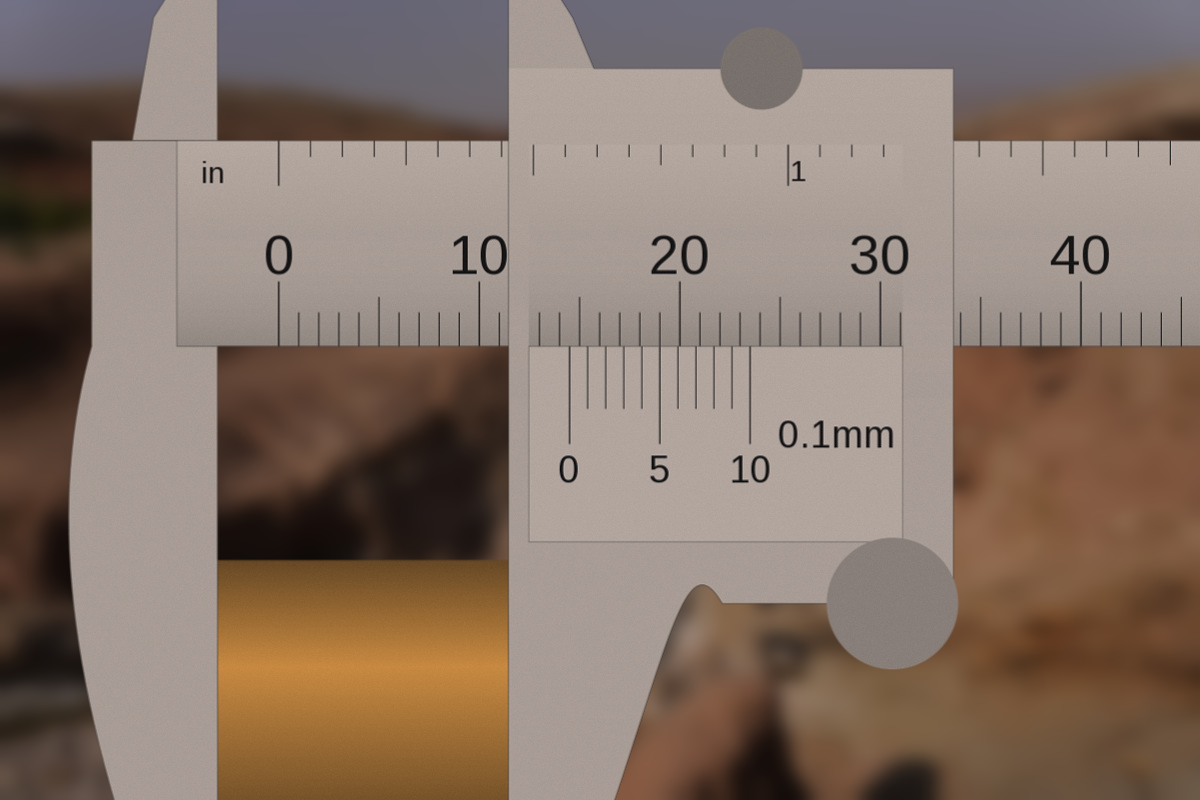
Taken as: 14.5
